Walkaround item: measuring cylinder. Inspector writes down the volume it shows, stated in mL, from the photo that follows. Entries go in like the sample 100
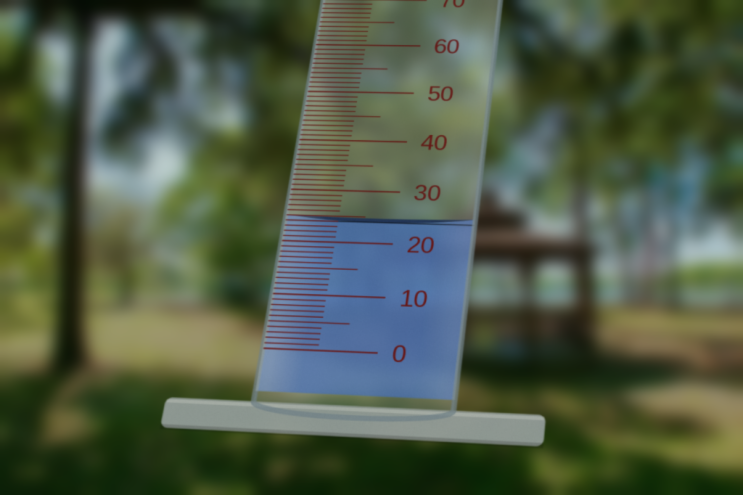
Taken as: 24
